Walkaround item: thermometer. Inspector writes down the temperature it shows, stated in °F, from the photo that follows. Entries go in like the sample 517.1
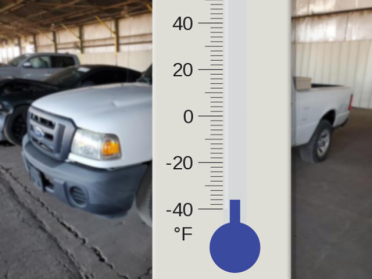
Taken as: -36
